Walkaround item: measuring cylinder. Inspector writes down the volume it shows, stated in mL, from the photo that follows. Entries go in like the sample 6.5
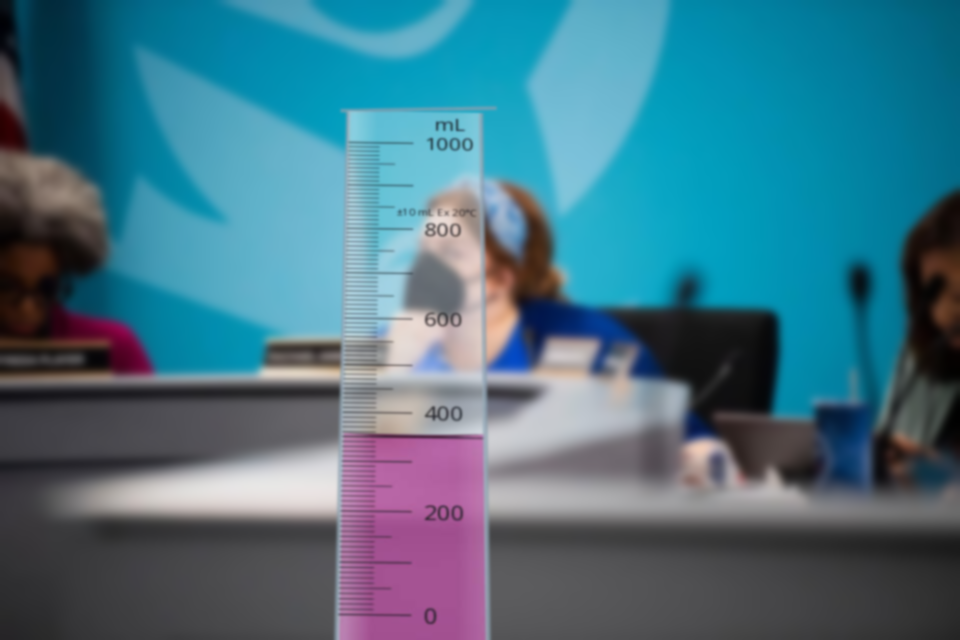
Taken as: 350
